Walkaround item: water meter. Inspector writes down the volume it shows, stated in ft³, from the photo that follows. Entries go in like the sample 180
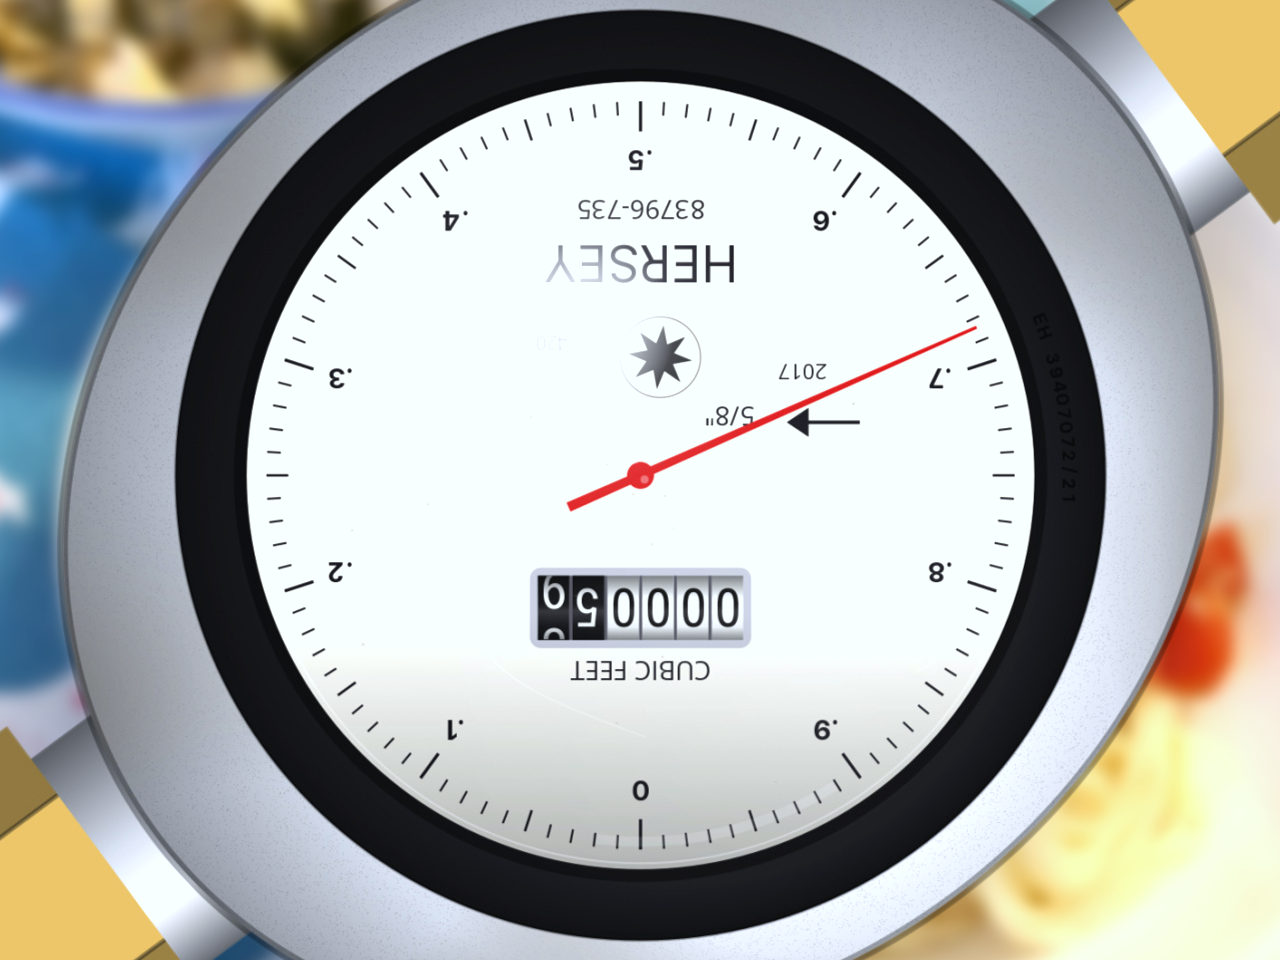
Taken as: 58.68
